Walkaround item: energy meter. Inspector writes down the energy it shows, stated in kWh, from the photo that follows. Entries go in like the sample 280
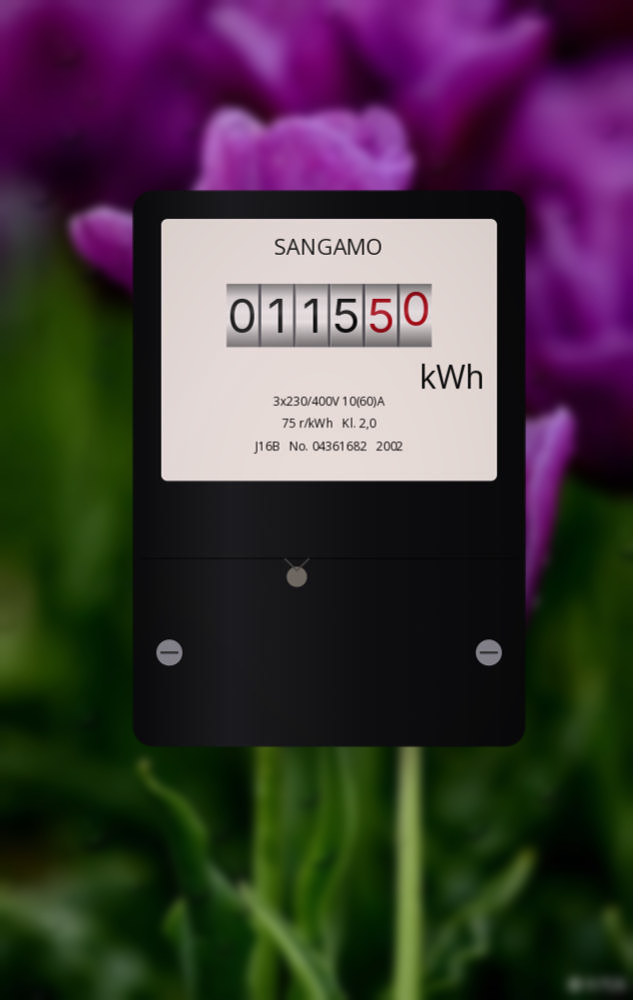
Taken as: 115.50
